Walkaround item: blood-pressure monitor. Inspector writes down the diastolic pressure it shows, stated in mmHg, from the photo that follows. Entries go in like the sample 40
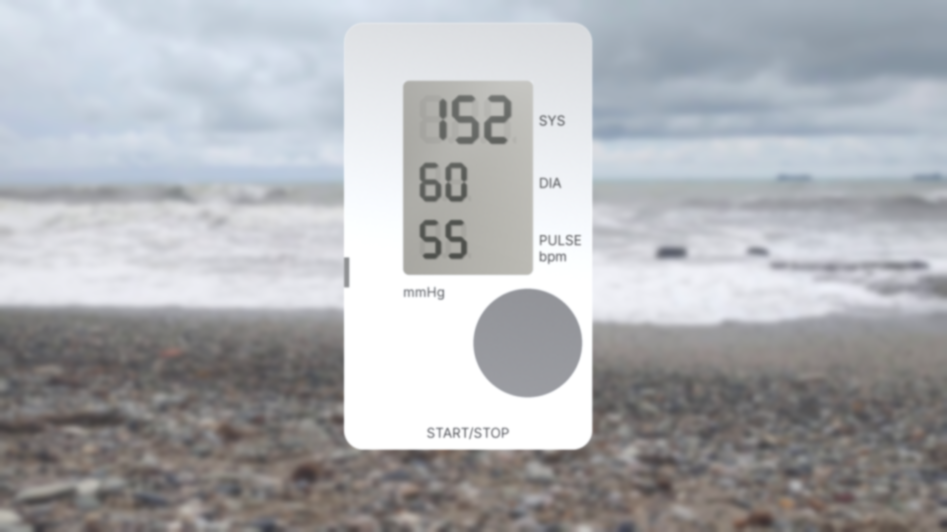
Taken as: 60
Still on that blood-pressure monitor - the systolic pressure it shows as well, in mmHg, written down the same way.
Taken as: 152
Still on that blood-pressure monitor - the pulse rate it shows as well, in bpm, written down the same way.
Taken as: 55
